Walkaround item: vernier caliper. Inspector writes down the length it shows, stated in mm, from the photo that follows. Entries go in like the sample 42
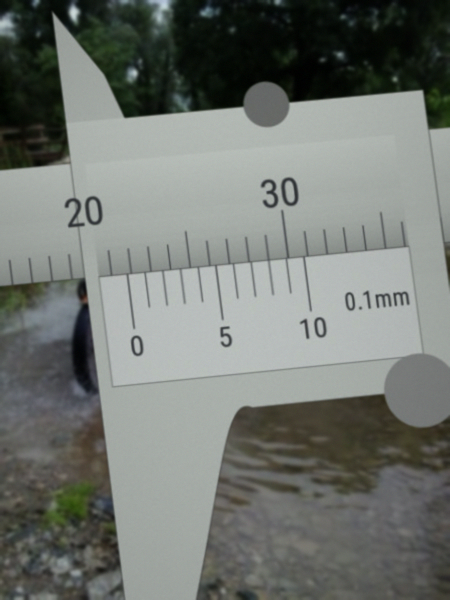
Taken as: 21.8
